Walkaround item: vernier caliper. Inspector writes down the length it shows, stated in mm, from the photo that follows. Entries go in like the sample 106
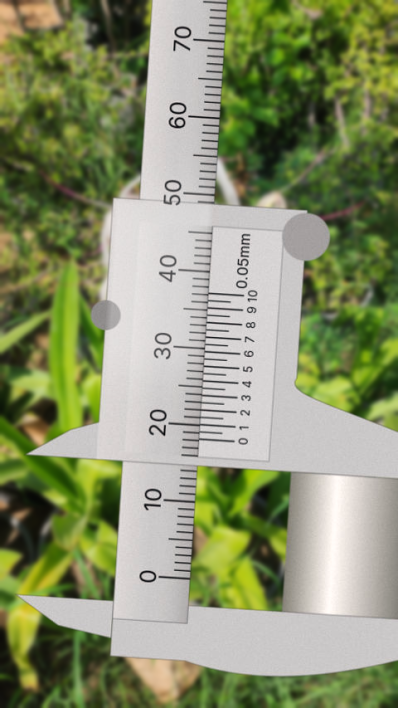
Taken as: 18.2
